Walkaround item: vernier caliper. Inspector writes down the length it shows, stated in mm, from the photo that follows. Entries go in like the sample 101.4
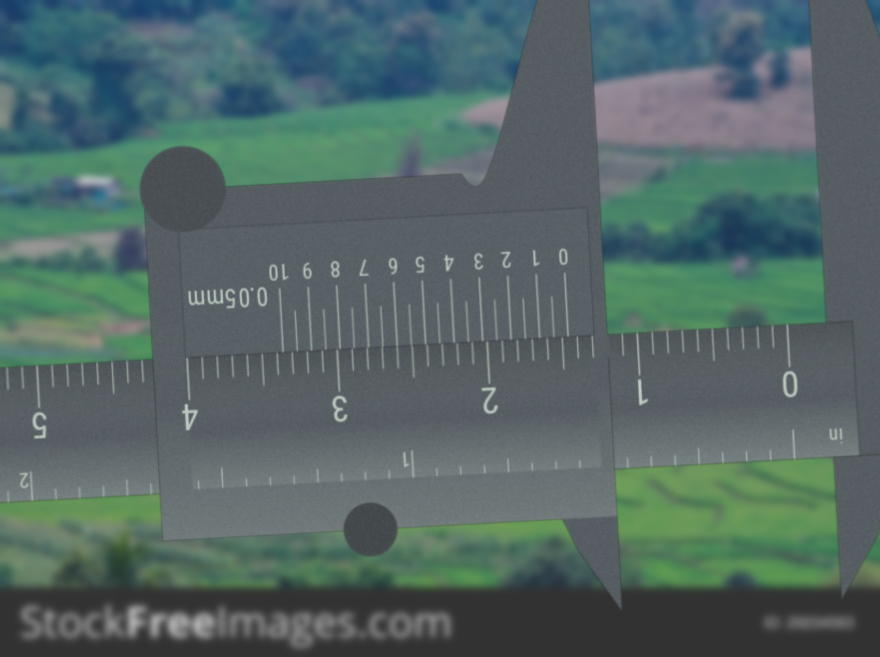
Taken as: 14.6
